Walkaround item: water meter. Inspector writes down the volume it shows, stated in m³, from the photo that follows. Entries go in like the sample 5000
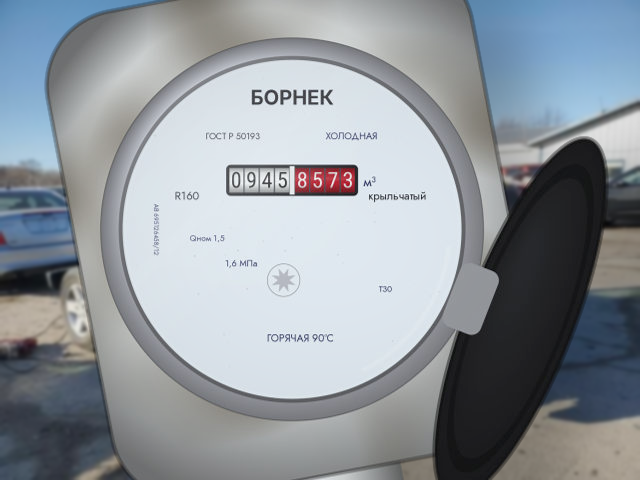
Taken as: 945.8573
